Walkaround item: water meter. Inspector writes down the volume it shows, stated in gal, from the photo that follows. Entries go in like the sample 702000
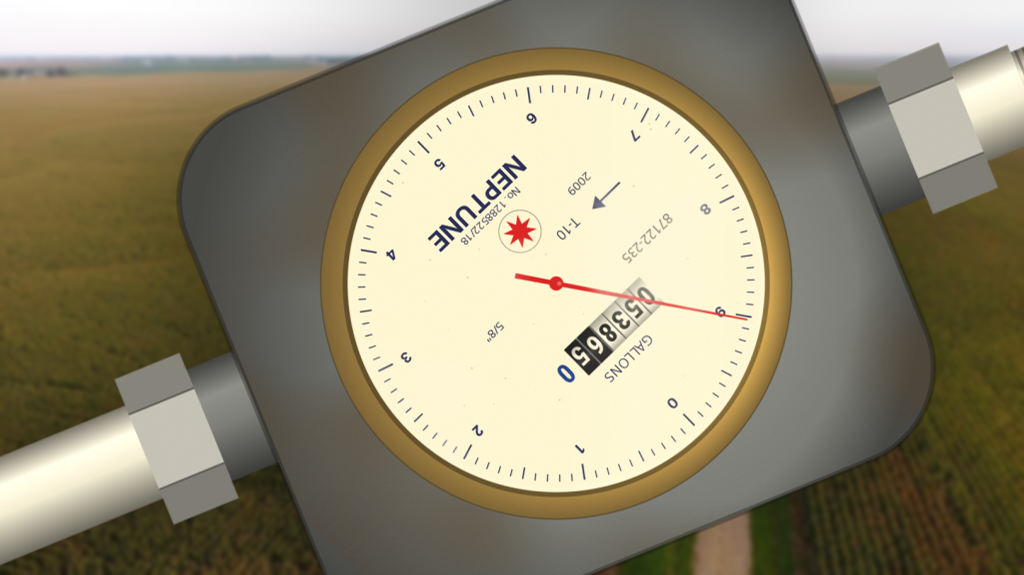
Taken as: 538649.0
